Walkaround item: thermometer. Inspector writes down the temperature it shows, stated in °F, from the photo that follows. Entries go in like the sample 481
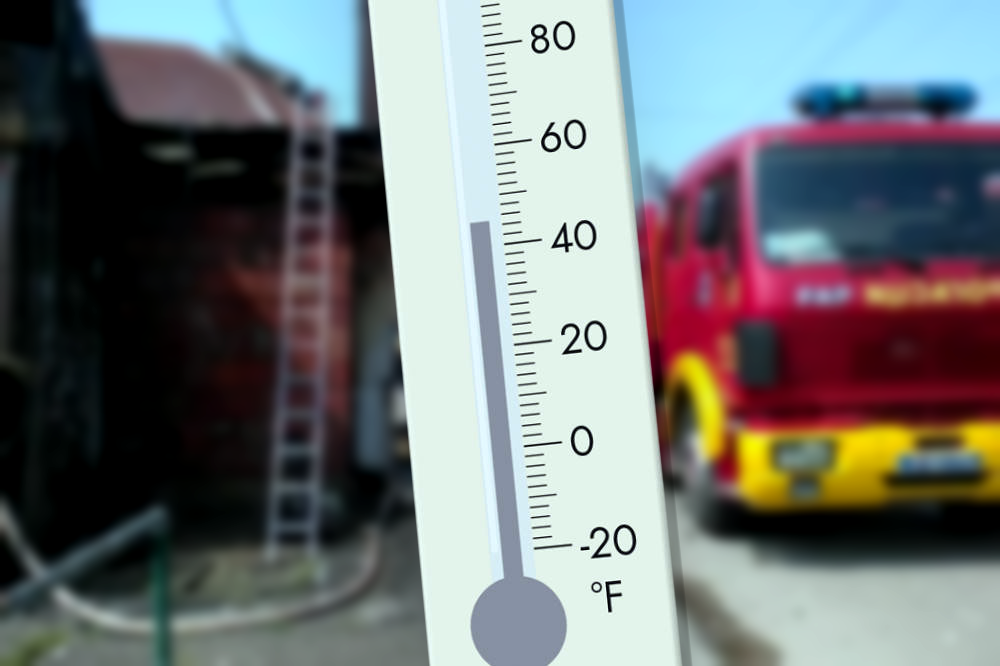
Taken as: 45
